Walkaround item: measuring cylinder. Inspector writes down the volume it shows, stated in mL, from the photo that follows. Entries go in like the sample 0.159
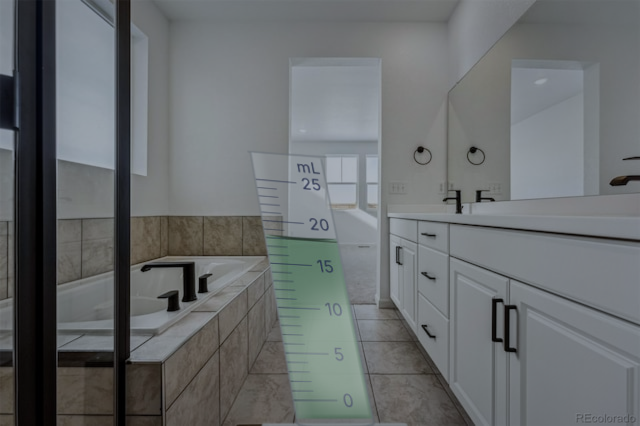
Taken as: 18
